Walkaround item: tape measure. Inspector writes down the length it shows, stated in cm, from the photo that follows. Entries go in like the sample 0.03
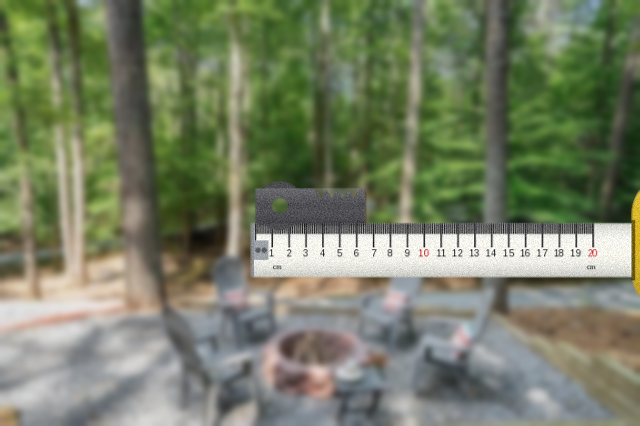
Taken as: 6.5
